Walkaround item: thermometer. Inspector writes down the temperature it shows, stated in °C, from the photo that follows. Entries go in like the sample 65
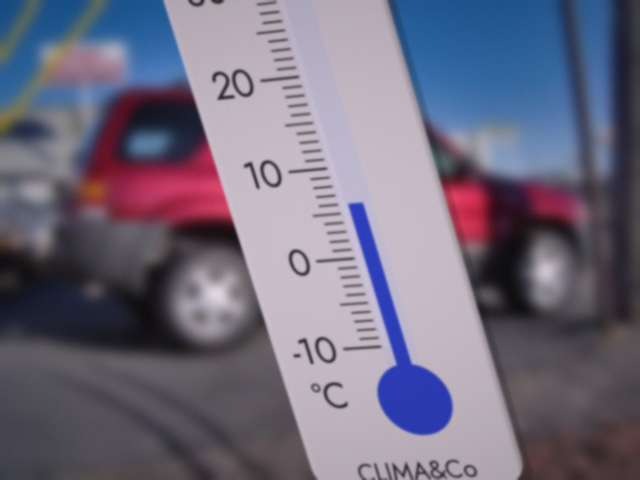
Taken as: 6
